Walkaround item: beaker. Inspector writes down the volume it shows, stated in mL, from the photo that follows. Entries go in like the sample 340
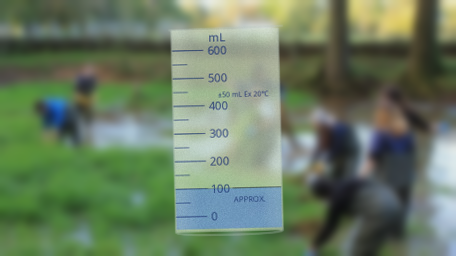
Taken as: 100
